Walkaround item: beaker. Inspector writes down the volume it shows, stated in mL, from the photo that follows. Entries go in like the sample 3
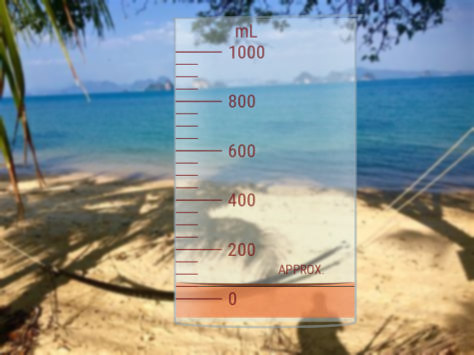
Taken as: 50
